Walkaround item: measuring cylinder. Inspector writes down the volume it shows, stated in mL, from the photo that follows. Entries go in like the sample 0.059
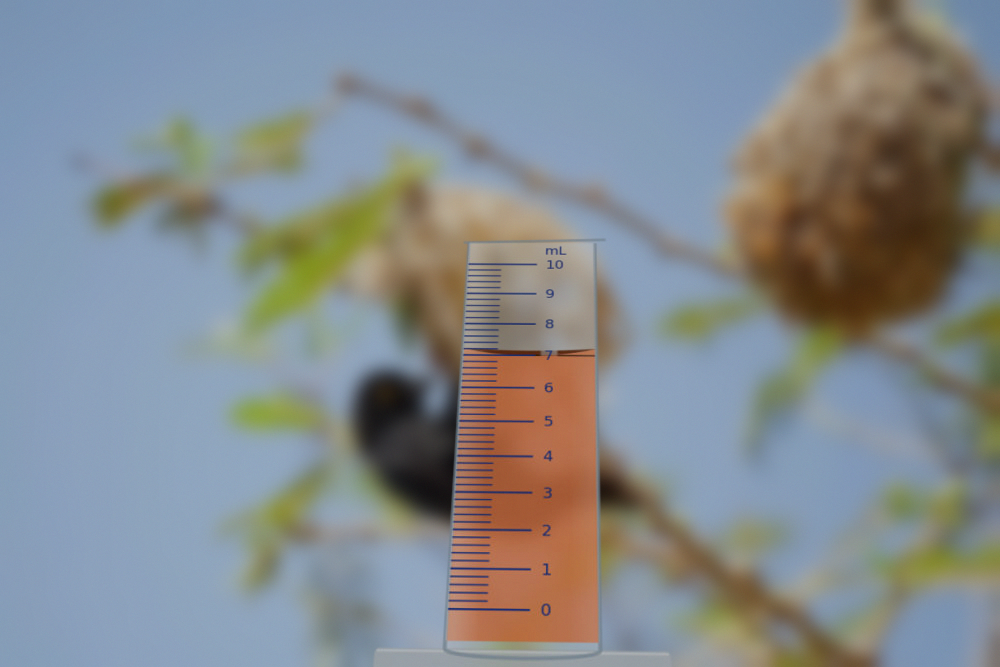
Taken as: 7
